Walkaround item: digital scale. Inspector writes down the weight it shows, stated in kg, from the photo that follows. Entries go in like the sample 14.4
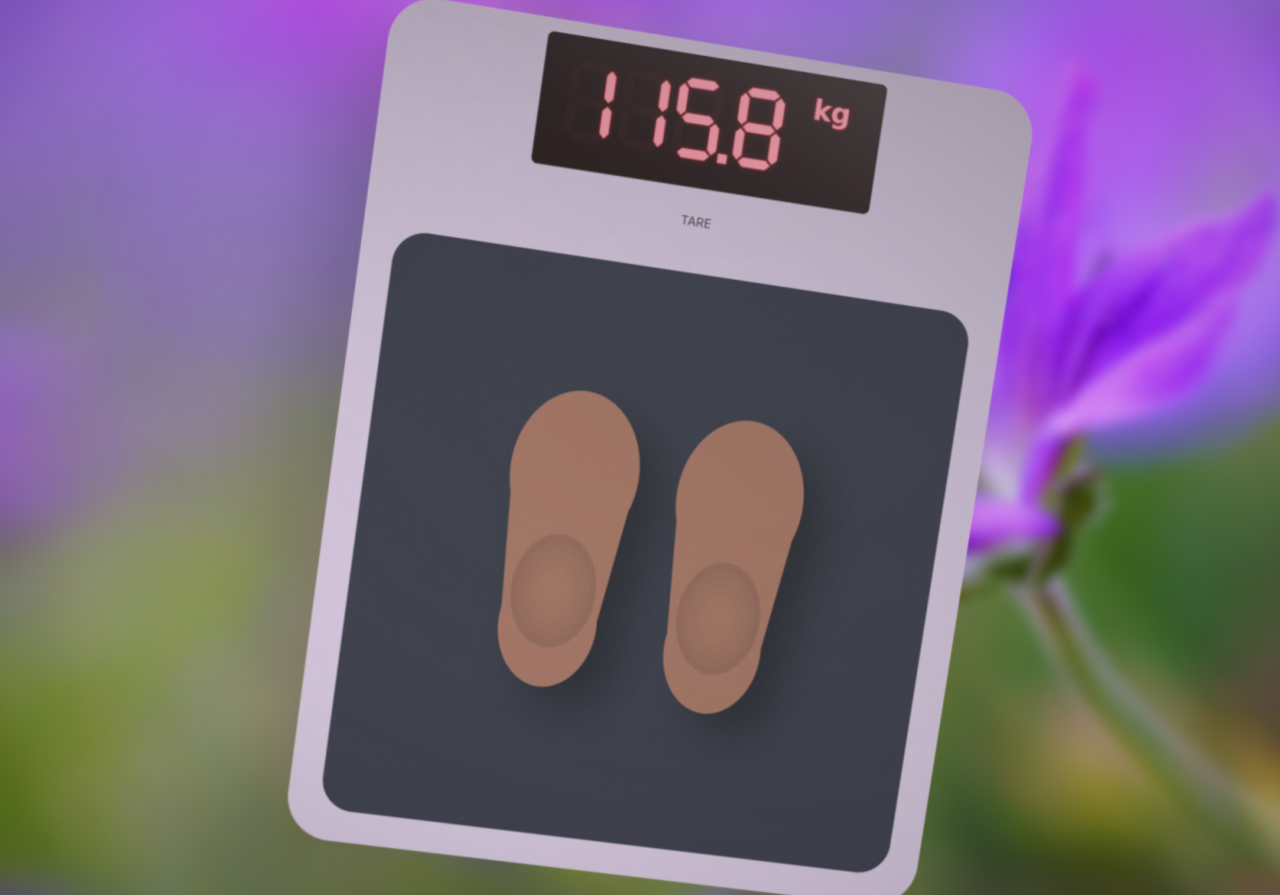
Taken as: 115.8
